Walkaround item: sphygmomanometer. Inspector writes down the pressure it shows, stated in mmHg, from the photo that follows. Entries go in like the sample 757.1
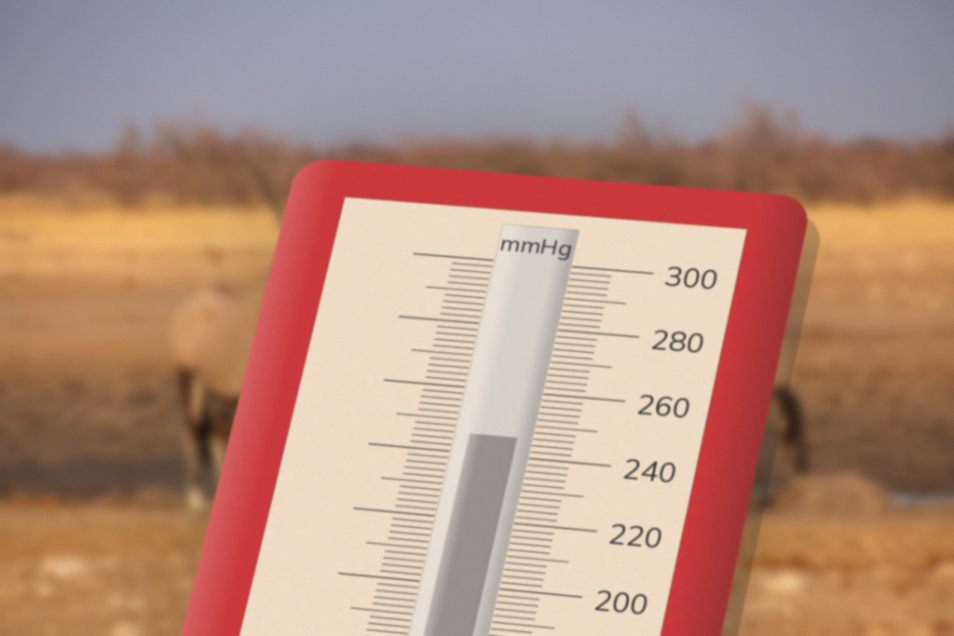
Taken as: 246
